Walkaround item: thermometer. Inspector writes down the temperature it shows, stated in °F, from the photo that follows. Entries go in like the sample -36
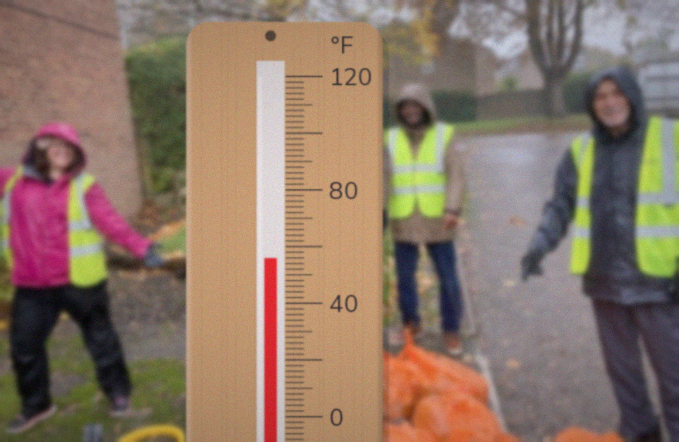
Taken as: 56
